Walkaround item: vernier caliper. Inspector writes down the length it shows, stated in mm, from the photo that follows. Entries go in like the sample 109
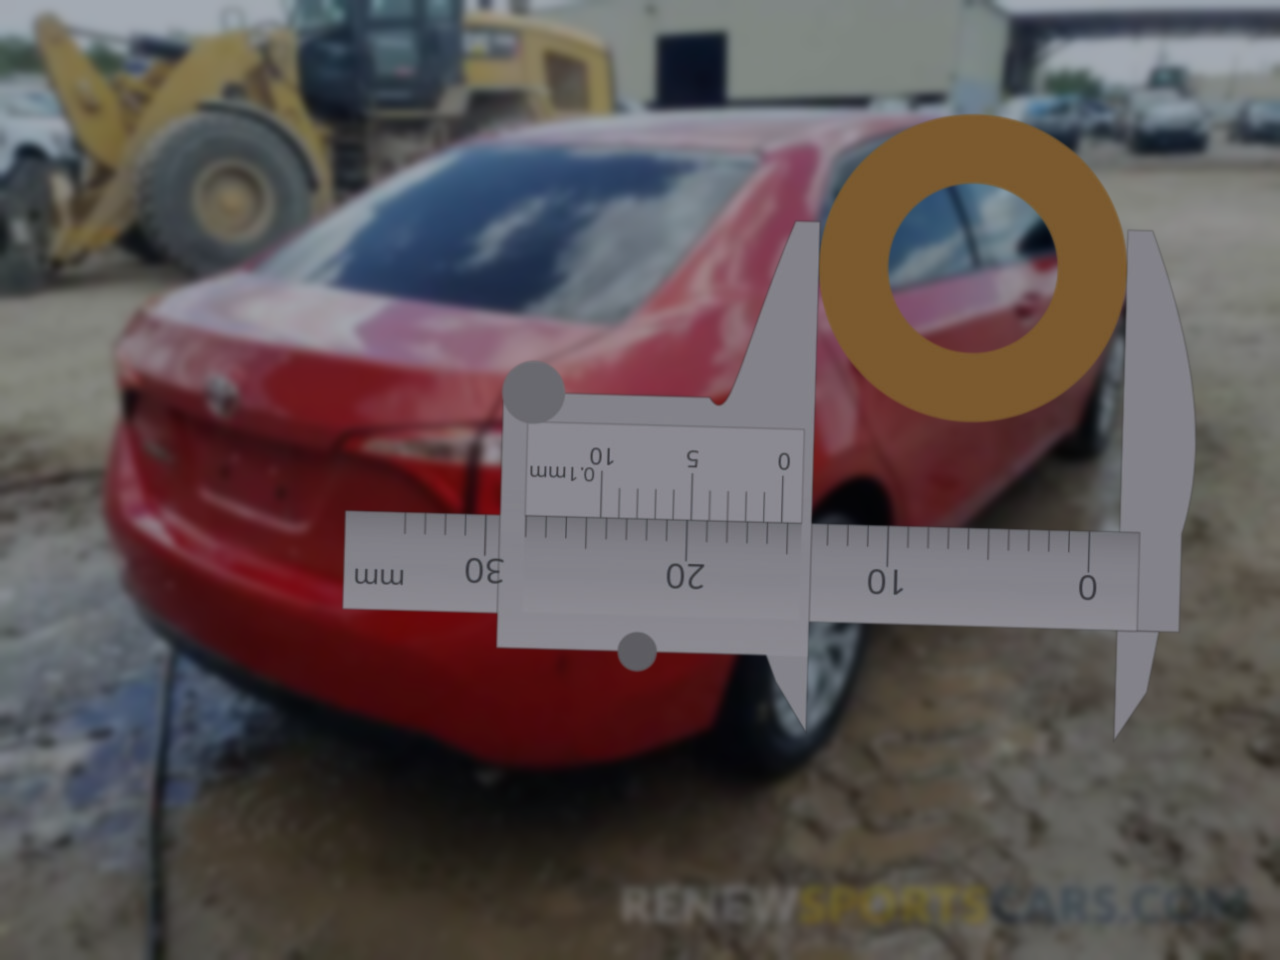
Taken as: 15.3
